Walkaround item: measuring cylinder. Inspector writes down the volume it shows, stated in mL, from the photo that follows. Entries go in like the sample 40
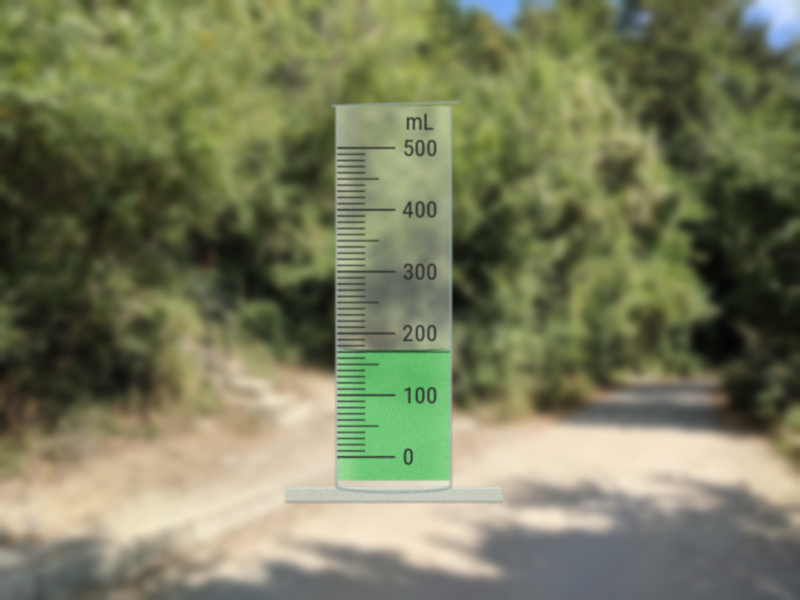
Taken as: 170
